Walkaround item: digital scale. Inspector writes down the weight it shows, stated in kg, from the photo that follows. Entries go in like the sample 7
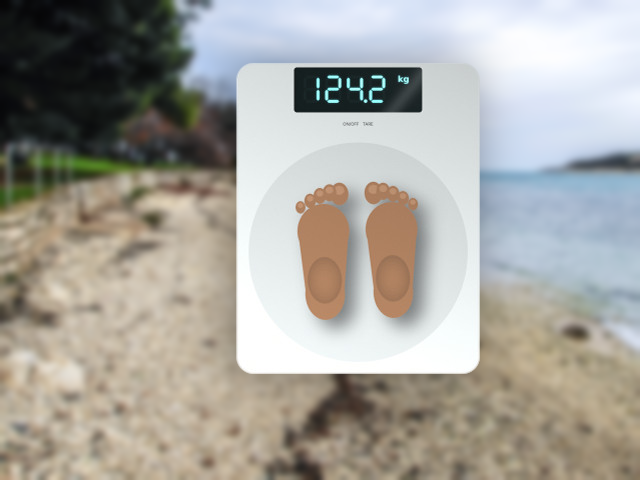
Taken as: 124.2
